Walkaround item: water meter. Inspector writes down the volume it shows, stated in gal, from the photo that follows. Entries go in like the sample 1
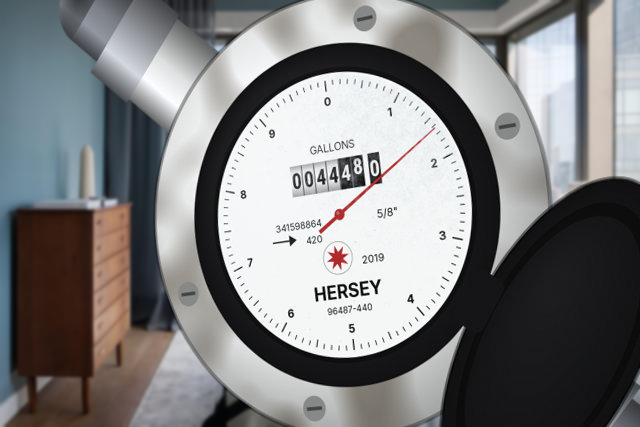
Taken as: 44481.6
